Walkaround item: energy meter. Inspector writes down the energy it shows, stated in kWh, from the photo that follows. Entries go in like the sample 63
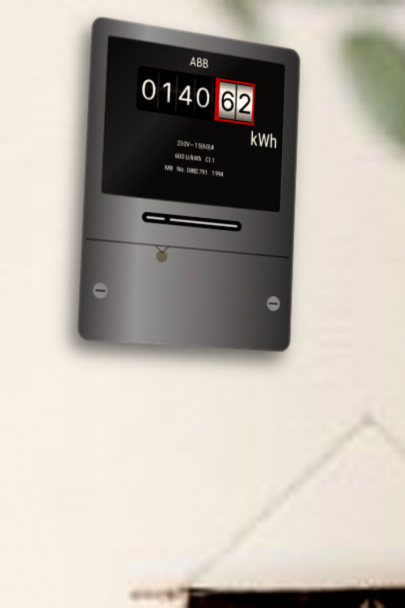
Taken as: 140.62
